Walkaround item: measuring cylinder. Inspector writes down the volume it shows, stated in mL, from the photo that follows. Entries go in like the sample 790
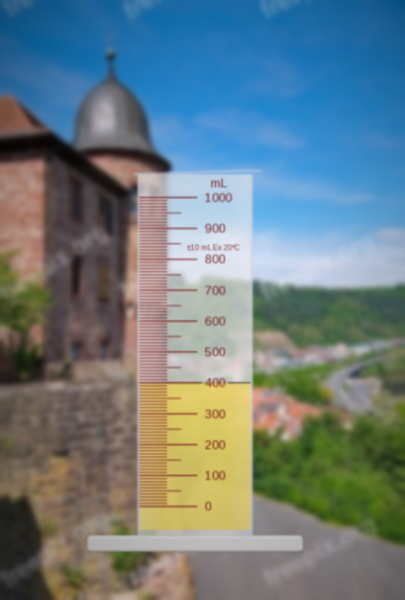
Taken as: 400
